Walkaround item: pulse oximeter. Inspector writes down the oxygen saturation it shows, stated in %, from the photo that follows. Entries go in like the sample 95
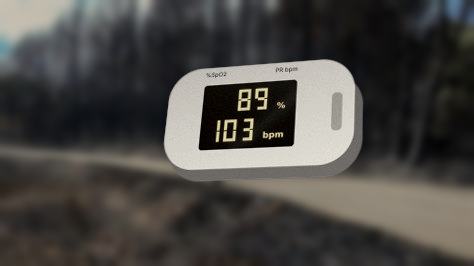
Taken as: 89
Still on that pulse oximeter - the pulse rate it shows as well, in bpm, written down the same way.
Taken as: 103
